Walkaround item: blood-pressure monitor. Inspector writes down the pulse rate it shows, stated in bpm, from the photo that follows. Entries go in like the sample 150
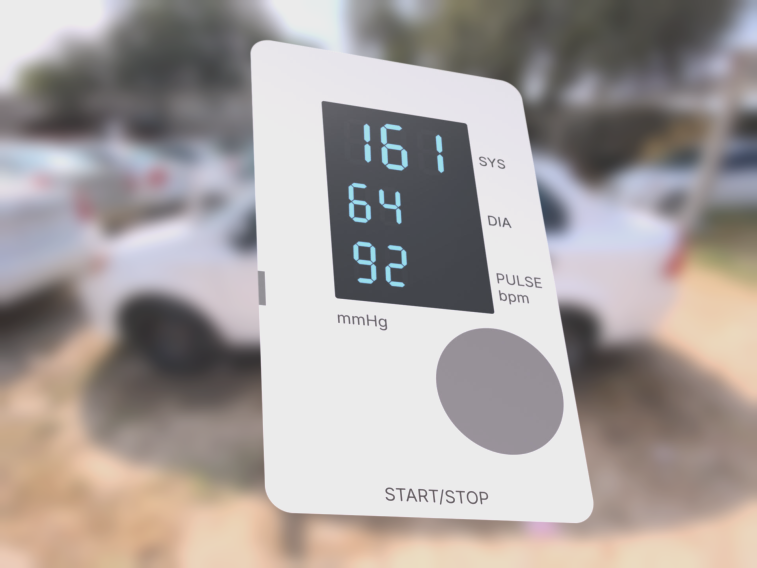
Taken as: 92
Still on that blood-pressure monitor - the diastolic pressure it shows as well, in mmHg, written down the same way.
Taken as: 64
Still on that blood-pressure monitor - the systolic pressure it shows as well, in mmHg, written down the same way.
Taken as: 161
